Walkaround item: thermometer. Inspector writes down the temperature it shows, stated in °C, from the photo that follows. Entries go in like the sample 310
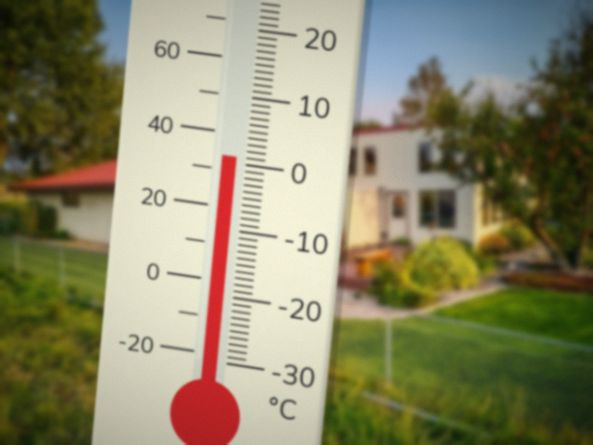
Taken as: 1
